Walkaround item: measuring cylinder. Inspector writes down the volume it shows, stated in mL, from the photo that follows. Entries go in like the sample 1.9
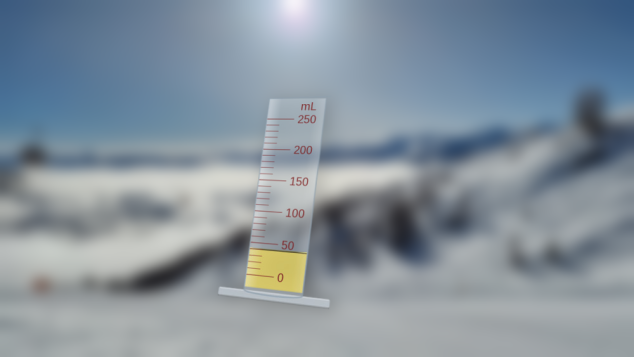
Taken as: 40
